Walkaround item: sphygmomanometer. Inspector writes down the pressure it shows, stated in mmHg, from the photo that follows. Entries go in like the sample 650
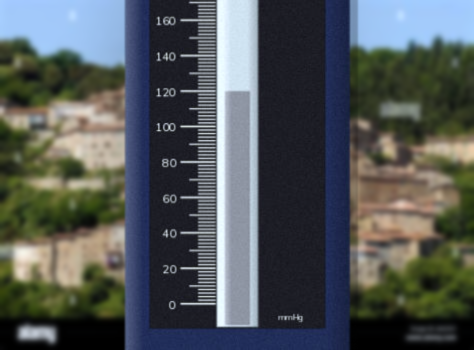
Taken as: 120
